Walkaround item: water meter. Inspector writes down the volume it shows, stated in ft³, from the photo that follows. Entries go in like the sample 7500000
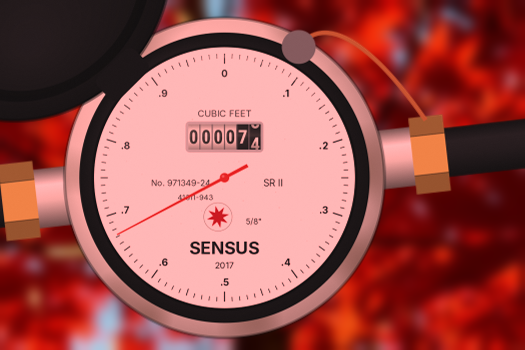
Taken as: 73.67
